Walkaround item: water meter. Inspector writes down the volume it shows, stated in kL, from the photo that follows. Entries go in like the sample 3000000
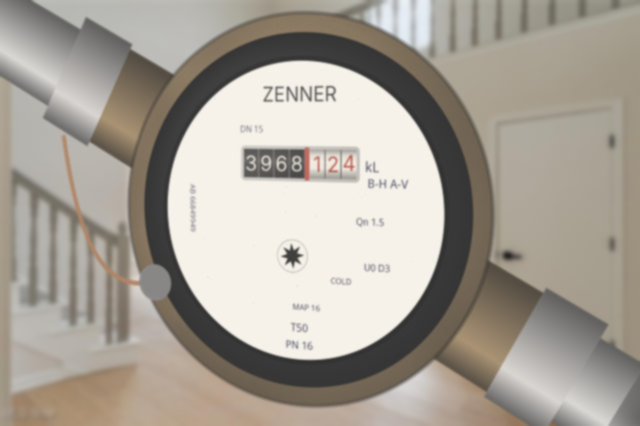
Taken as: 3968.124
